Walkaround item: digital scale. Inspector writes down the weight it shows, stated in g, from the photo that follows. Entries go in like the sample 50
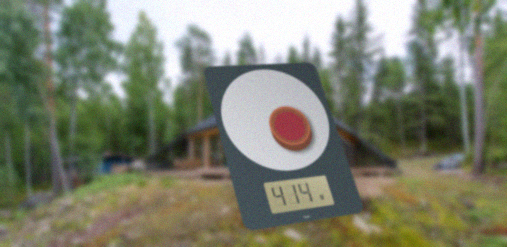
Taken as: 414
